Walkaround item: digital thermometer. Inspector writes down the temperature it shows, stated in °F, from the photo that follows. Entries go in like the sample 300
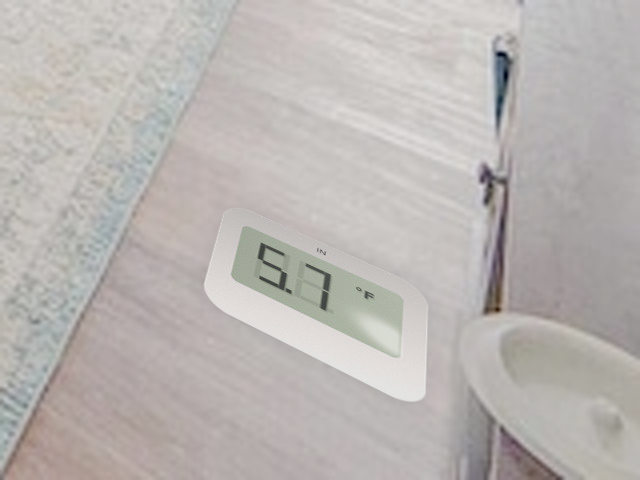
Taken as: 5.7
